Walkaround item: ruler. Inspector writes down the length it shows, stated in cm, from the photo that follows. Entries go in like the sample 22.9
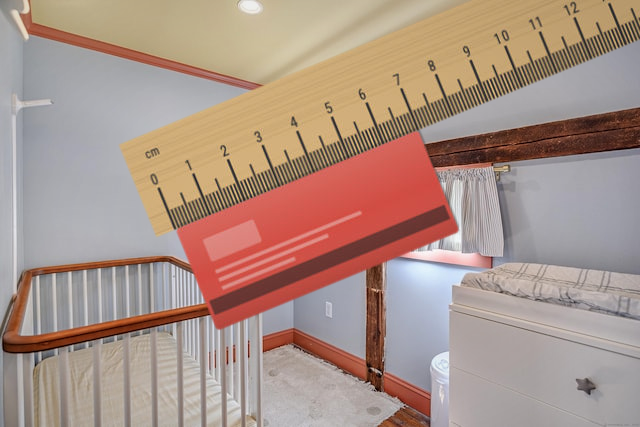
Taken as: 7
